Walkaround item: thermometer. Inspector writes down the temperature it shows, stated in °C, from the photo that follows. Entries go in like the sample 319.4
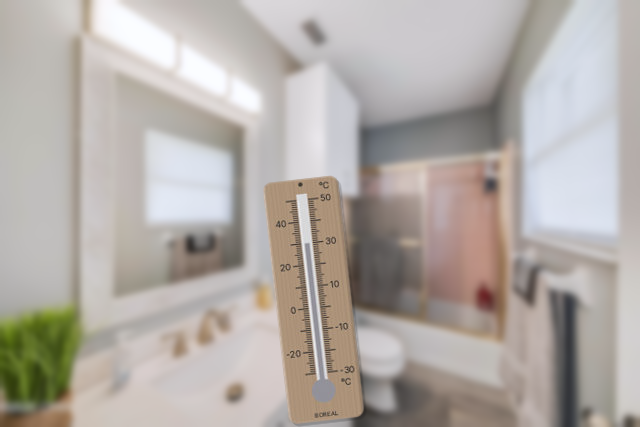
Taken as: 30
